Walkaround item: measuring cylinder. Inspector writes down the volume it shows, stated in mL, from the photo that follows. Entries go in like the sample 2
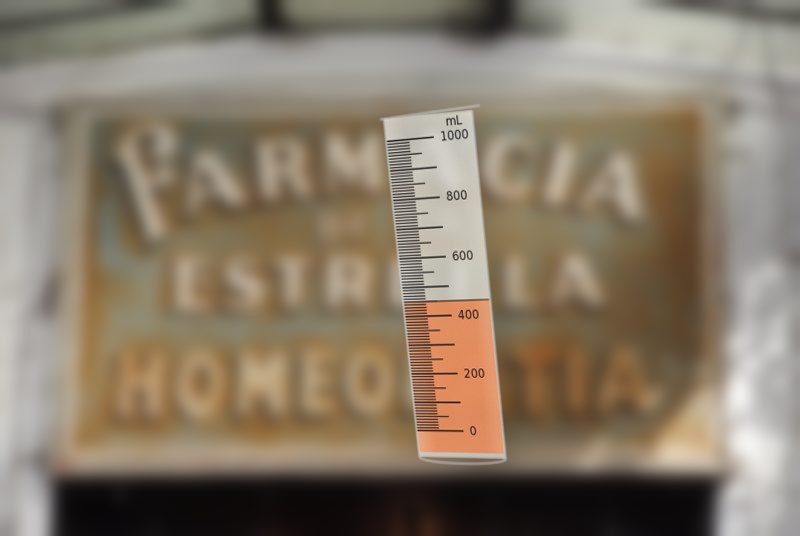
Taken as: 450
